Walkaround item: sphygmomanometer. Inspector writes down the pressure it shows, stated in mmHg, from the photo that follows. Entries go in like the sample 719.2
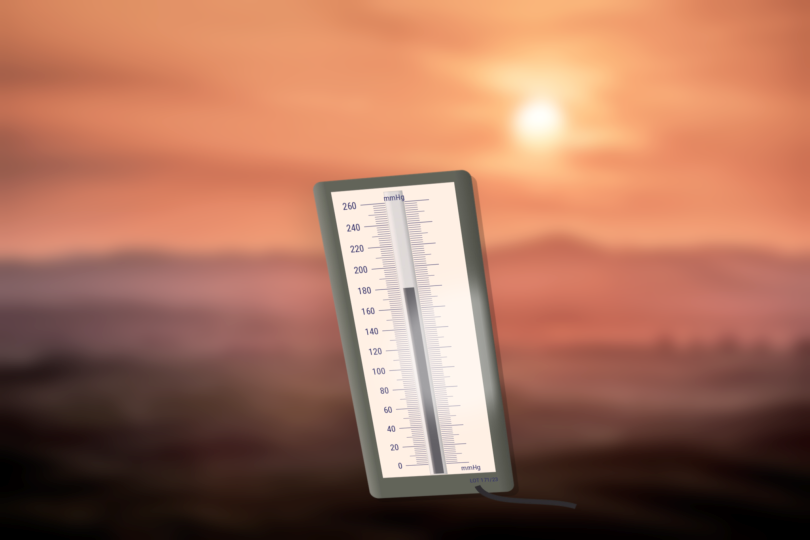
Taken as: 180
